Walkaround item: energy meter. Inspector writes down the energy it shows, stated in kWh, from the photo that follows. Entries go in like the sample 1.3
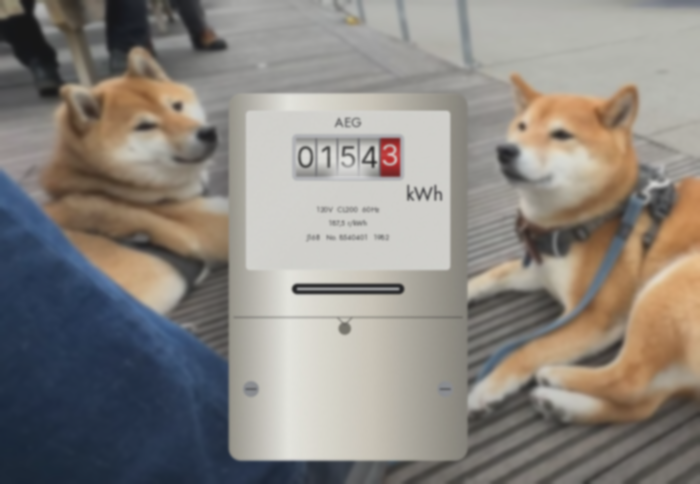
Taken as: 154.3
